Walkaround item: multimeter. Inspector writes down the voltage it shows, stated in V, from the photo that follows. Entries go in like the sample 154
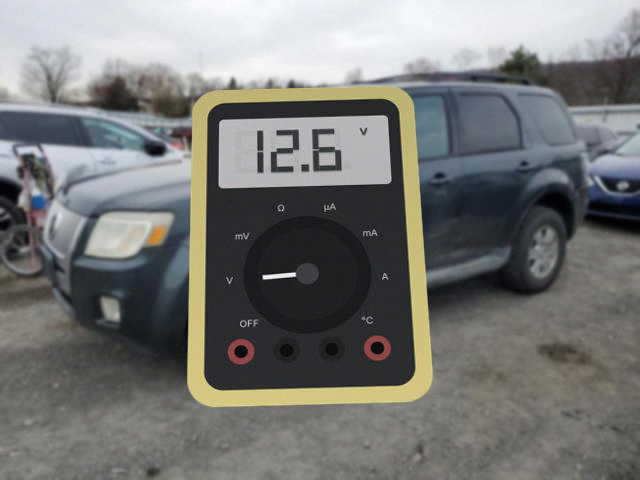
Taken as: 12.6
